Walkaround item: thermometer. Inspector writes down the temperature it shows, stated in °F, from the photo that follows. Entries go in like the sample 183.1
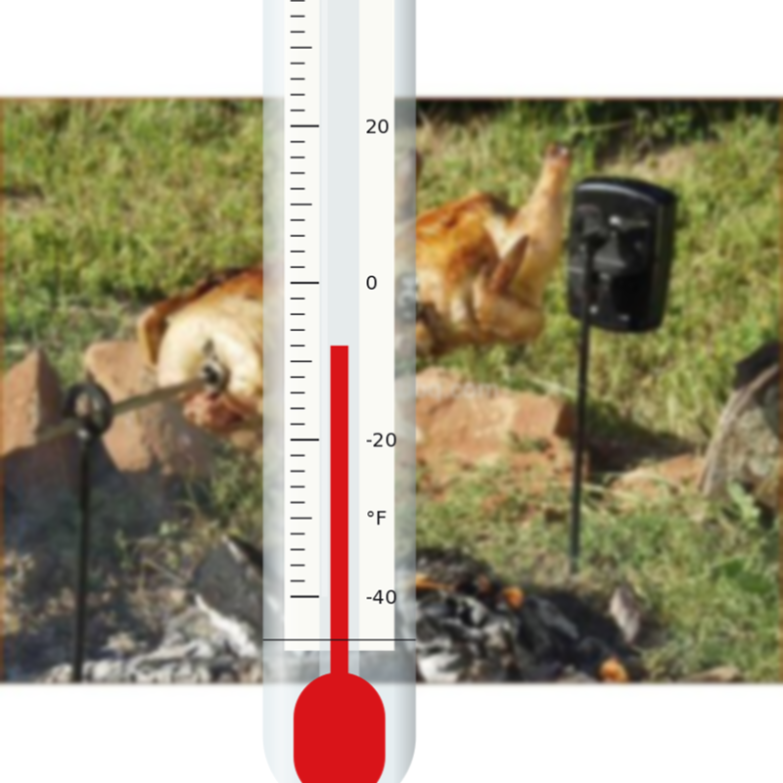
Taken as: -8
